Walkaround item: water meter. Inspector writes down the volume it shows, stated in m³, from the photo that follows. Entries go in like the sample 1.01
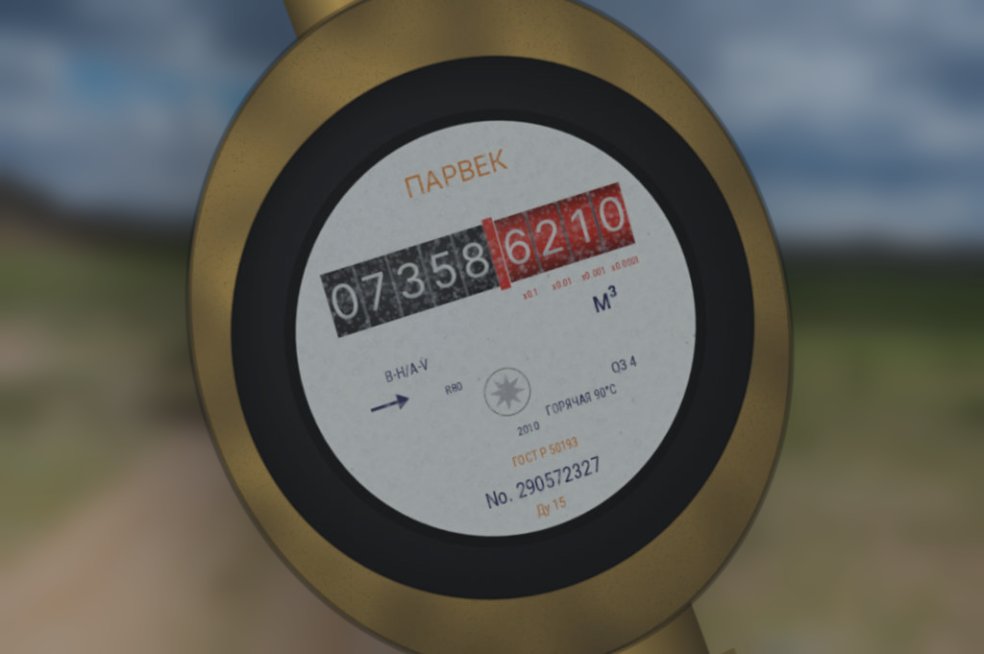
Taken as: 7358.6210
